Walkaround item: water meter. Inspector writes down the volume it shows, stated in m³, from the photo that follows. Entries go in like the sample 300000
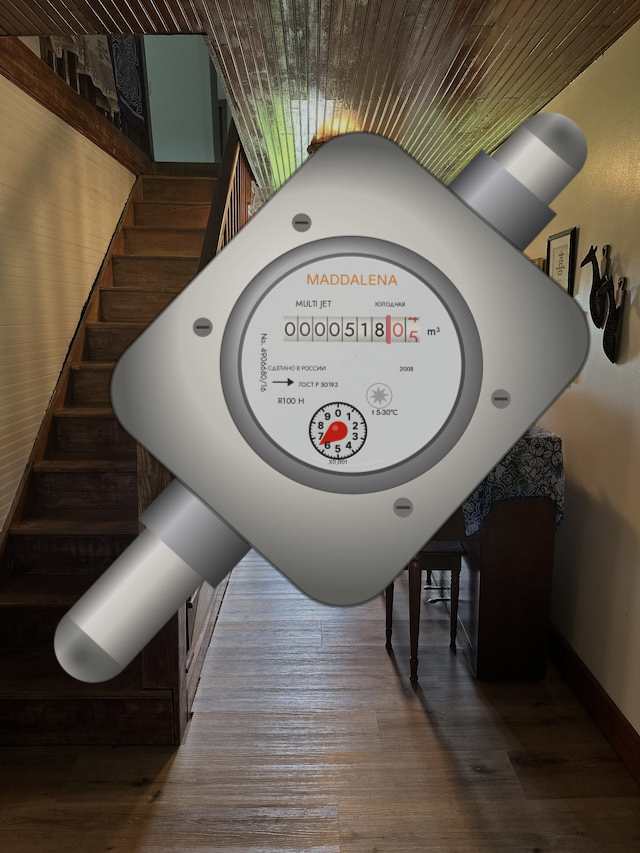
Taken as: 518.046
